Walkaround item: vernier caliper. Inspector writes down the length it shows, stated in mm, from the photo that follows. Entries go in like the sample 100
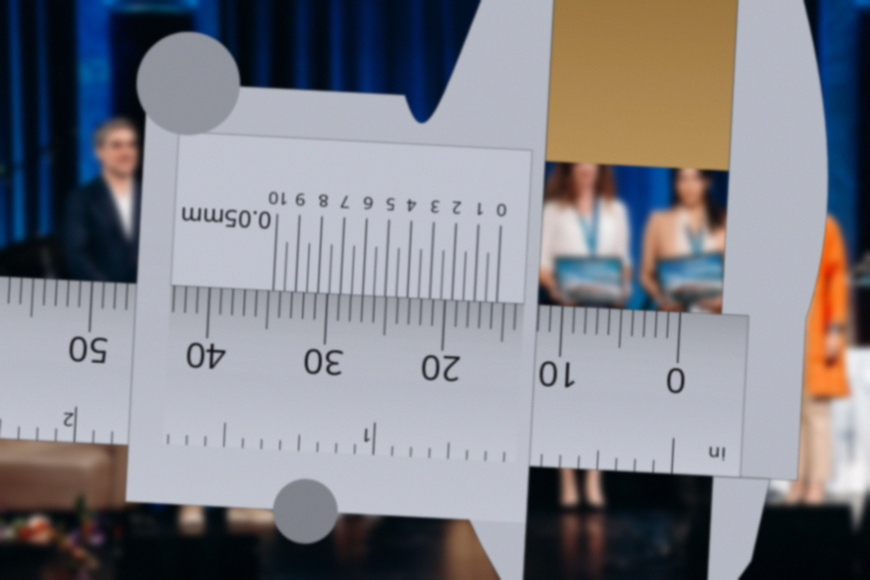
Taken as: 15.6
